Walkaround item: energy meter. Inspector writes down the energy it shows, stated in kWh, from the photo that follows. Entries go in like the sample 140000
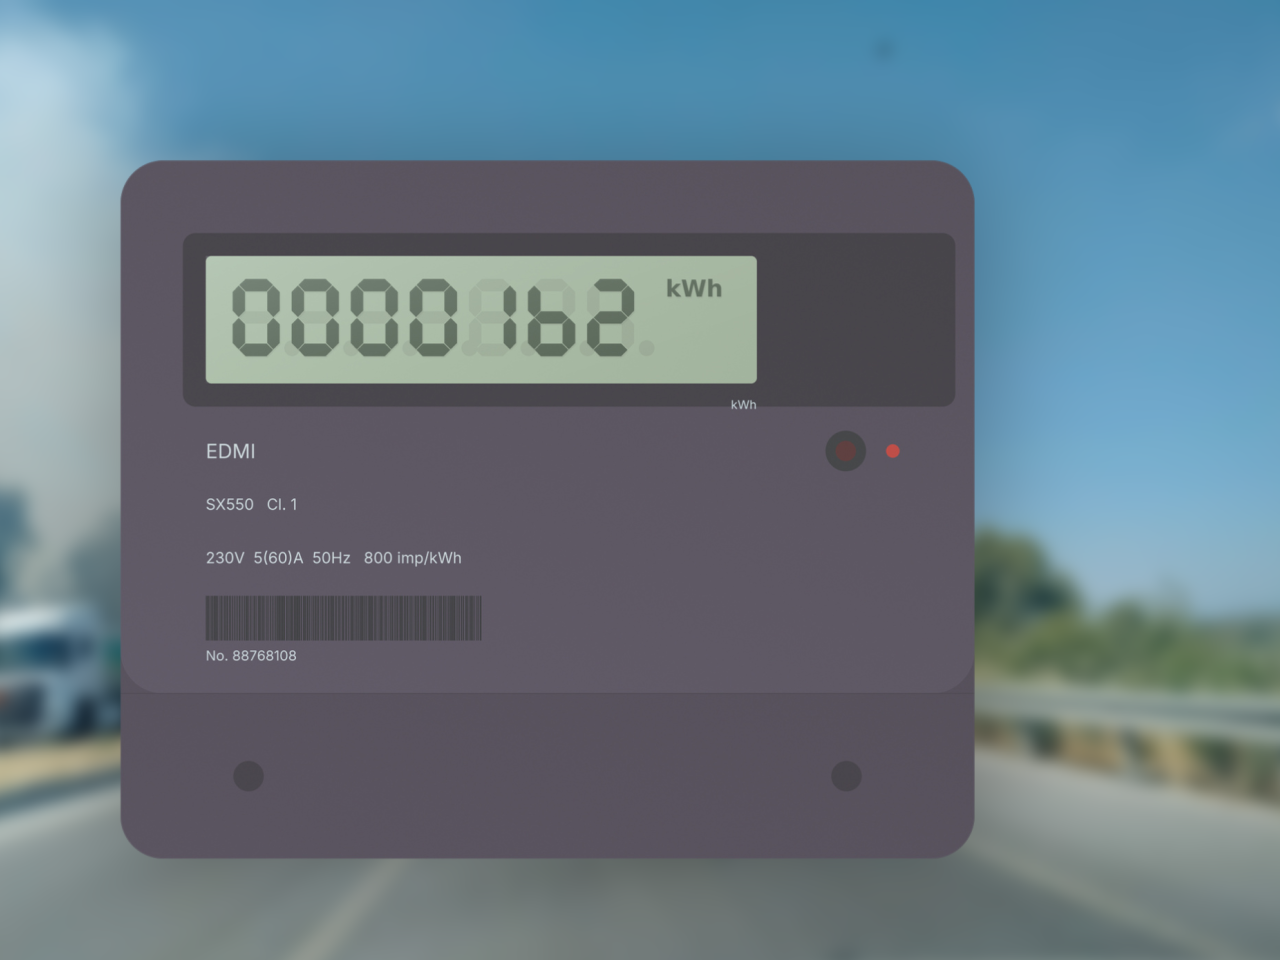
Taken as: 162
